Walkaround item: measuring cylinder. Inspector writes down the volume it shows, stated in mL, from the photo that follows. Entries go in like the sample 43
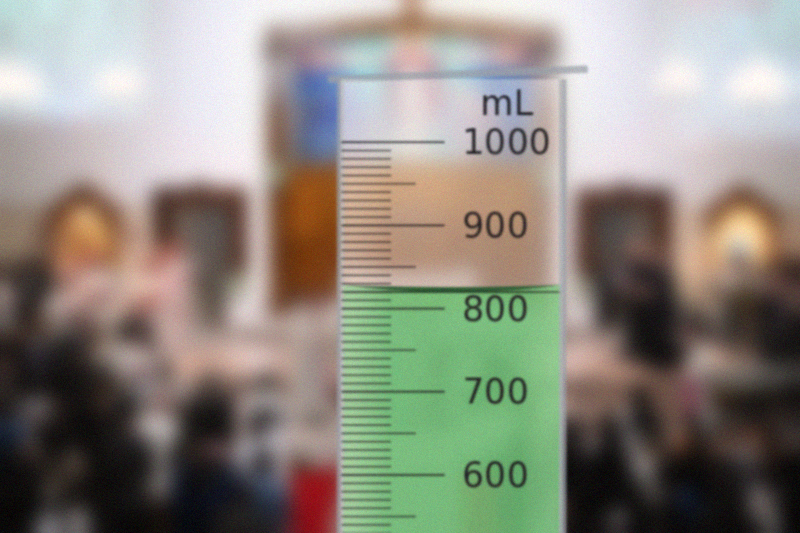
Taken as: 820
